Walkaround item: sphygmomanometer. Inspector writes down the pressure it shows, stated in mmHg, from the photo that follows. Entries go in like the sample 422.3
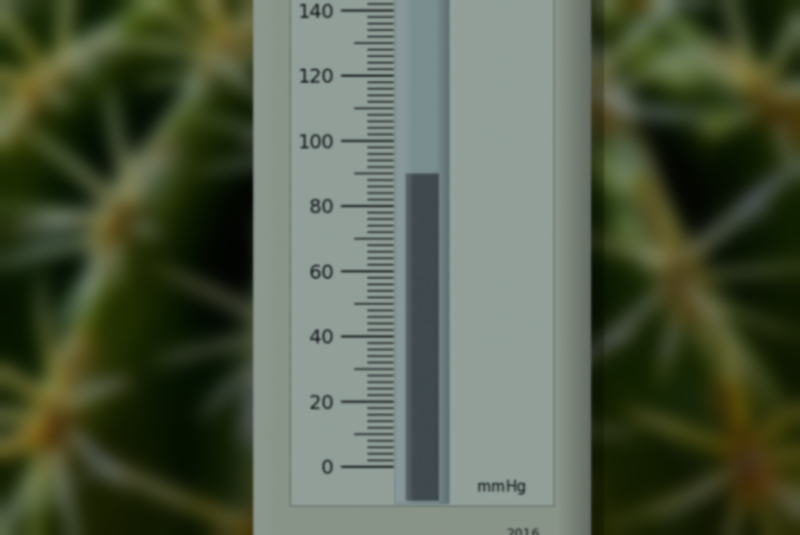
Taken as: 90
